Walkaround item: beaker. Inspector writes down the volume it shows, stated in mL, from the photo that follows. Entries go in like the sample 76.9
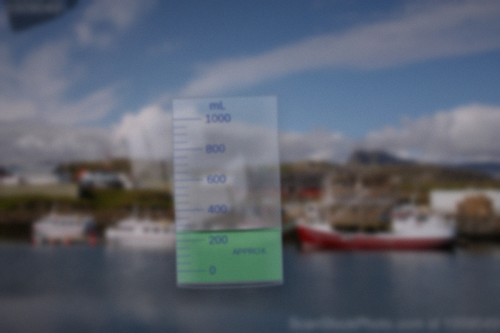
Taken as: 250
